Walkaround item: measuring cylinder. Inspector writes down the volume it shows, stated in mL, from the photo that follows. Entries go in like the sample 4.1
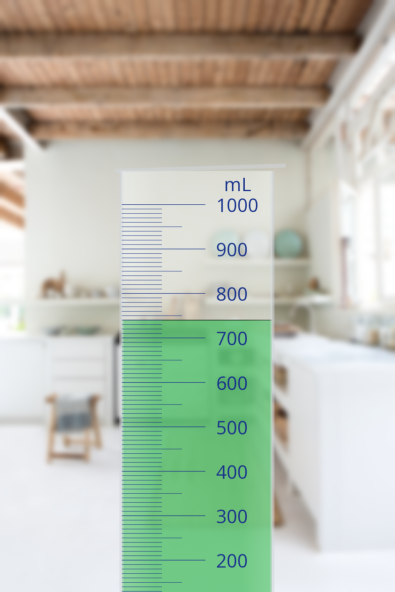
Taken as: 740
